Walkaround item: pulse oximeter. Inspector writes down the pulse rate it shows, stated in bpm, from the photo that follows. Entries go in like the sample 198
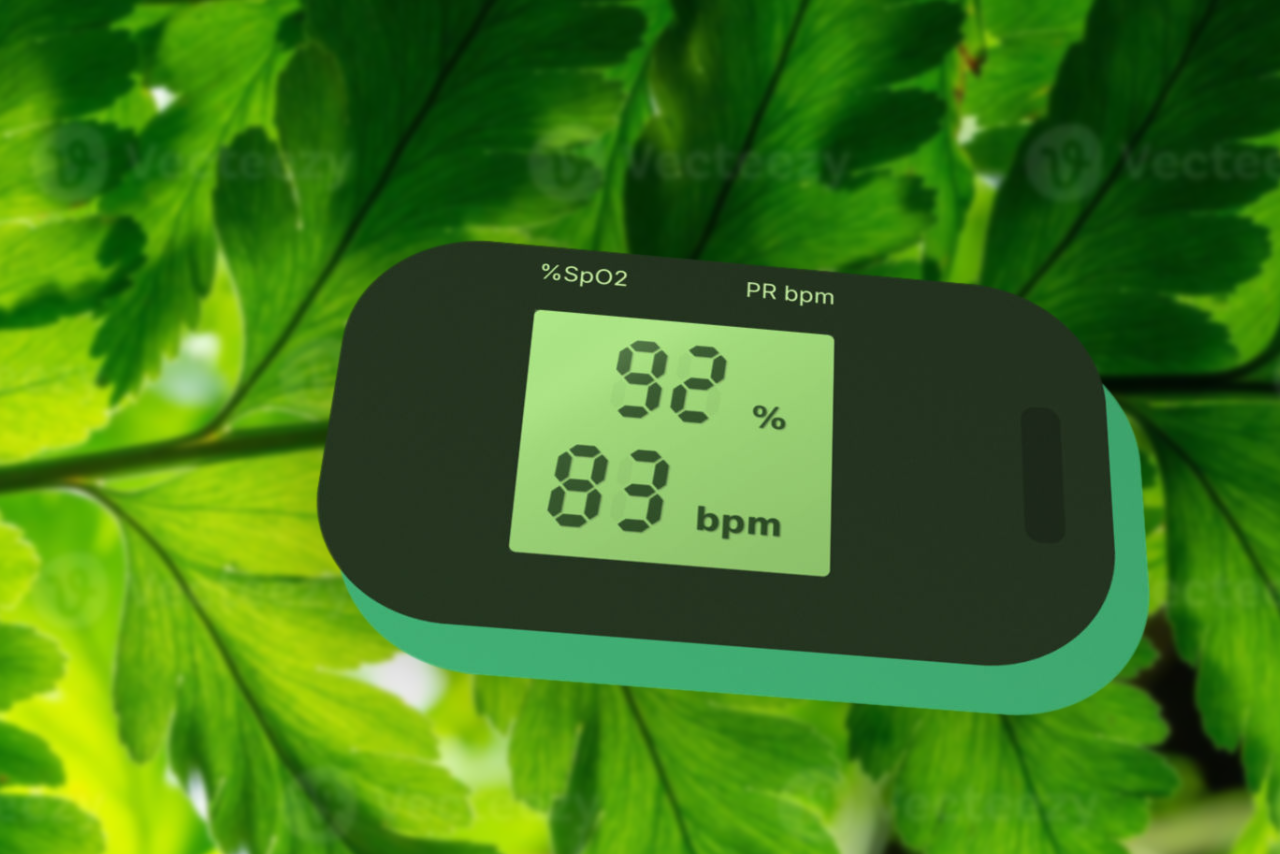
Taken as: 83
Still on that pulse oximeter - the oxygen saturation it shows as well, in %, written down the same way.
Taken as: 92
